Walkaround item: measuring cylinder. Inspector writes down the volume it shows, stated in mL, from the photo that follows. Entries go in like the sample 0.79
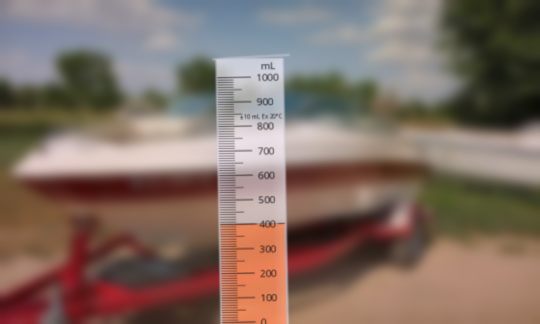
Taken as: 400
